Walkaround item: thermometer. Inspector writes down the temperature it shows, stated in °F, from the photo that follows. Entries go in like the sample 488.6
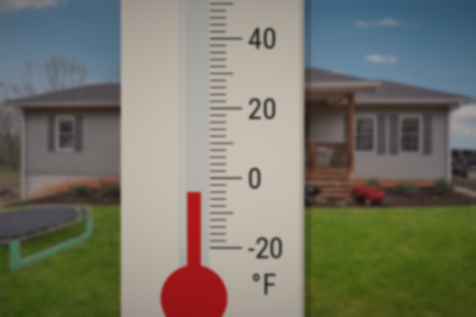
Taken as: -4
